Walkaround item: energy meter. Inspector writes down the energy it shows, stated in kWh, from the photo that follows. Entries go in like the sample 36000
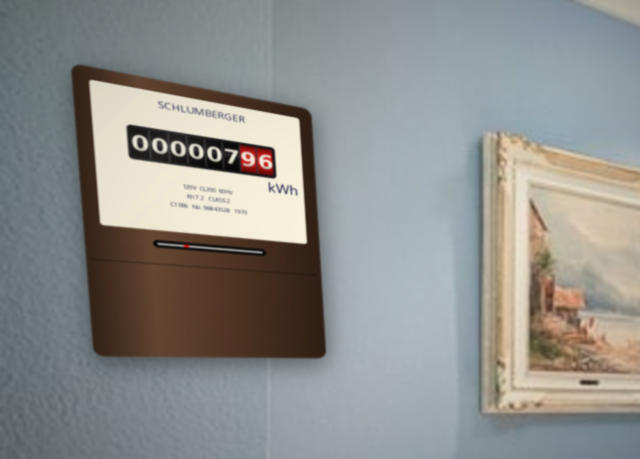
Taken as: 7.96
